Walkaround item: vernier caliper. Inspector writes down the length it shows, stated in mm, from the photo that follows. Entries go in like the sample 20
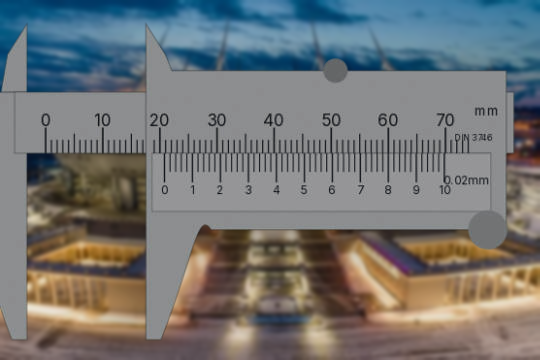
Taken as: 20.8
